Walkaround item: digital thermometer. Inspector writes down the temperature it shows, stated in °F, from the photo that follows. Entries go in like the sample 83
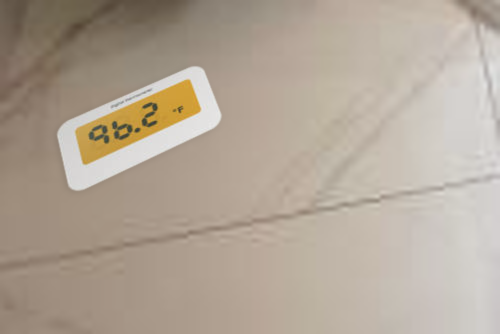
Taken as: 96.2
